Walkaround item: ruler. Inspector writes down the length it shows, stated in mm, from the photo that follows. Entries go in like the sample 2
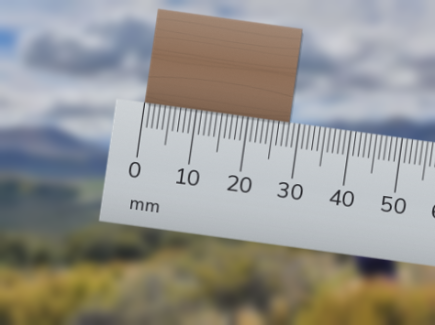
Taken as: 28
